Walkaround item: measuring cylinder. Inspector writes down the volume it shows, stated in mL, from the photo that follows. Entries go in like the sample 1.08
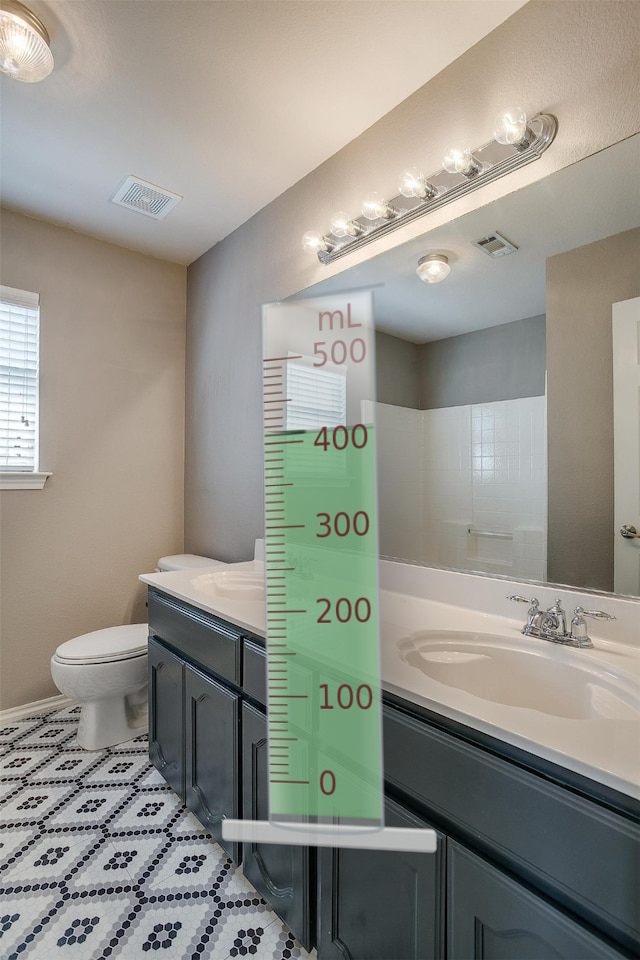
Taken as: 410
